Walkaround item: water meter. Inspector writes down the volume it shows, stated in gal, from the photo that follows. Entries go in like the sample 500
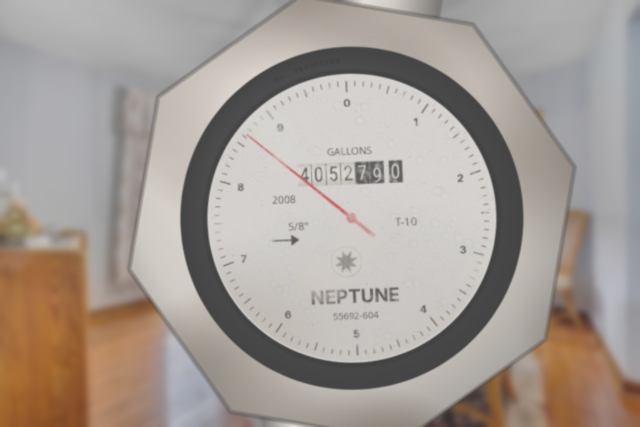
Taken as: 4052788.6
